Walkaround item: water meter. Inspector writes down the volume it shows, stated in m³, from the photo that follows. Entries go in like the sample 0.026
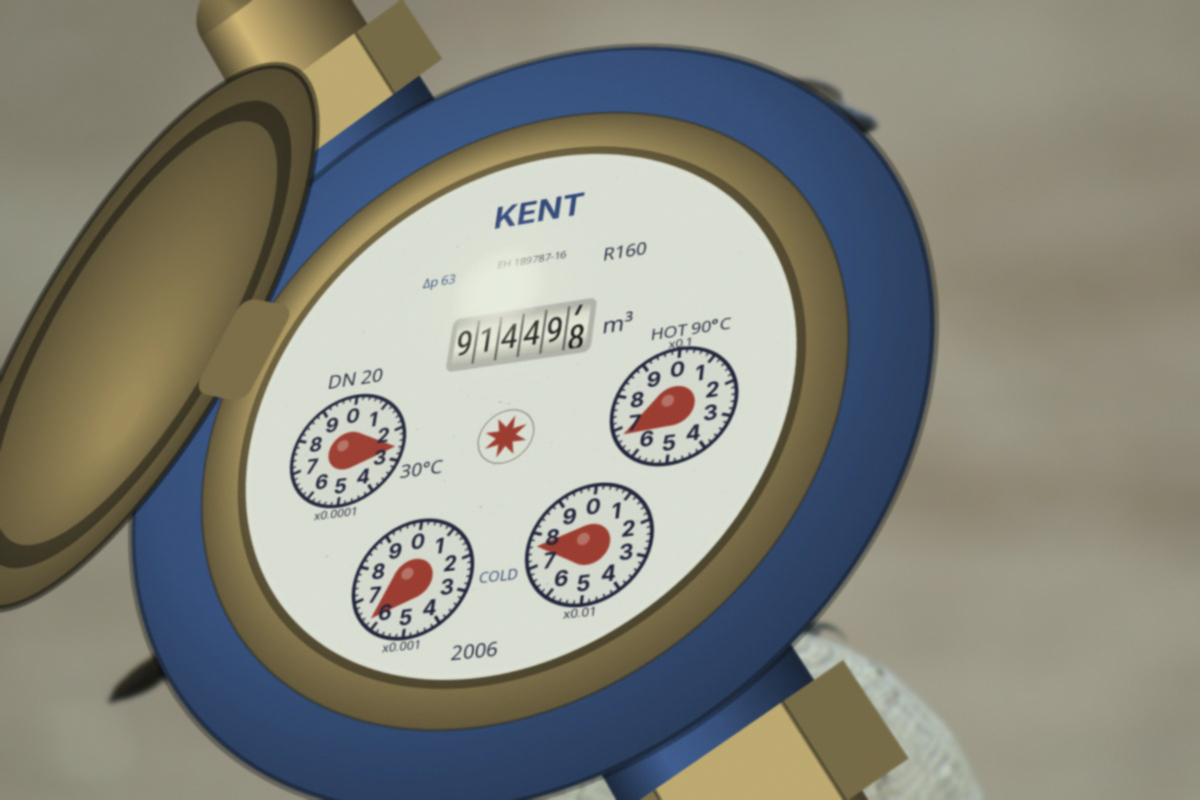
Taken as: 914497.6762
